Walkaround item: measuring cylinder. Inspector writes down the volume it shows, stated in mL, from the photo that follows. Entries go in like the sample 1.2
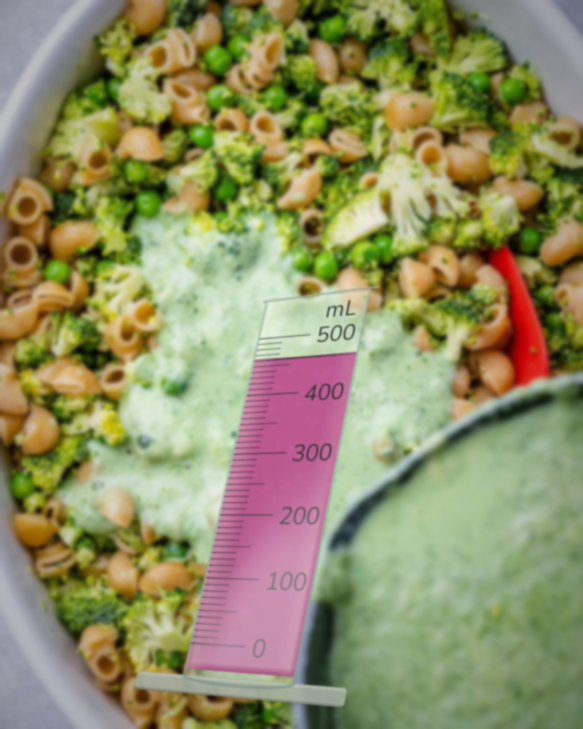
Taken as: 460
